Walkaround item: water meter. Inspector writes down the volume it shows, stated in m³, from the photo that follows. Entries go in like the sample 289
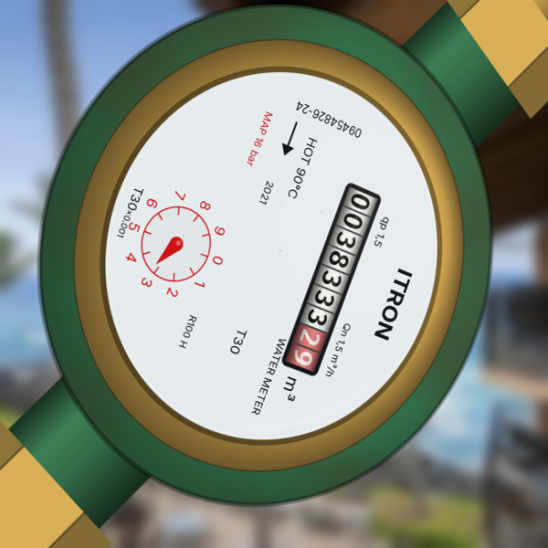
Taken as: 38333.293
